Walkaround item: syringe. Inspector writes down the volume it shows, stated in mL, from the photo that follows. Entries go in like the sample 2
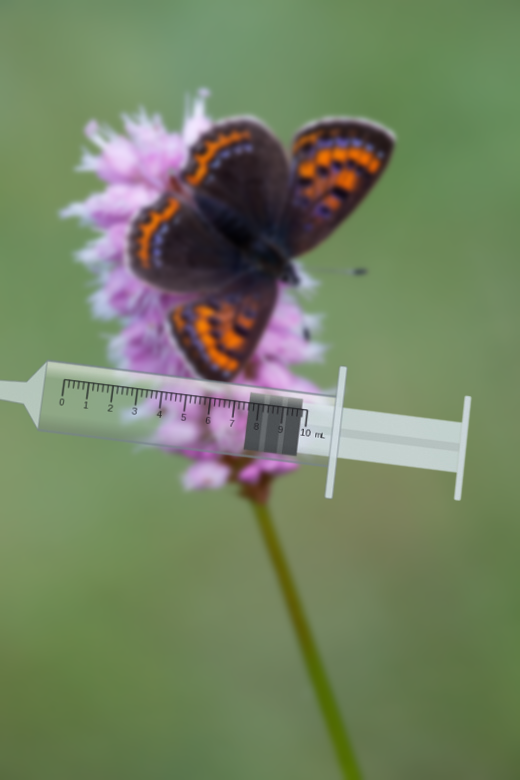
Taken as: 7.6
